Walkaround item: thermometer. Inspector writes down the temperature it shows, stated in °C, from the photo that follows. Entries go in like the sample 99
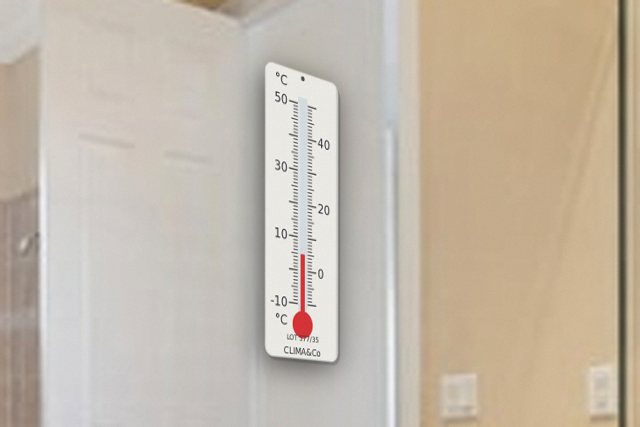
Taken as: 5
